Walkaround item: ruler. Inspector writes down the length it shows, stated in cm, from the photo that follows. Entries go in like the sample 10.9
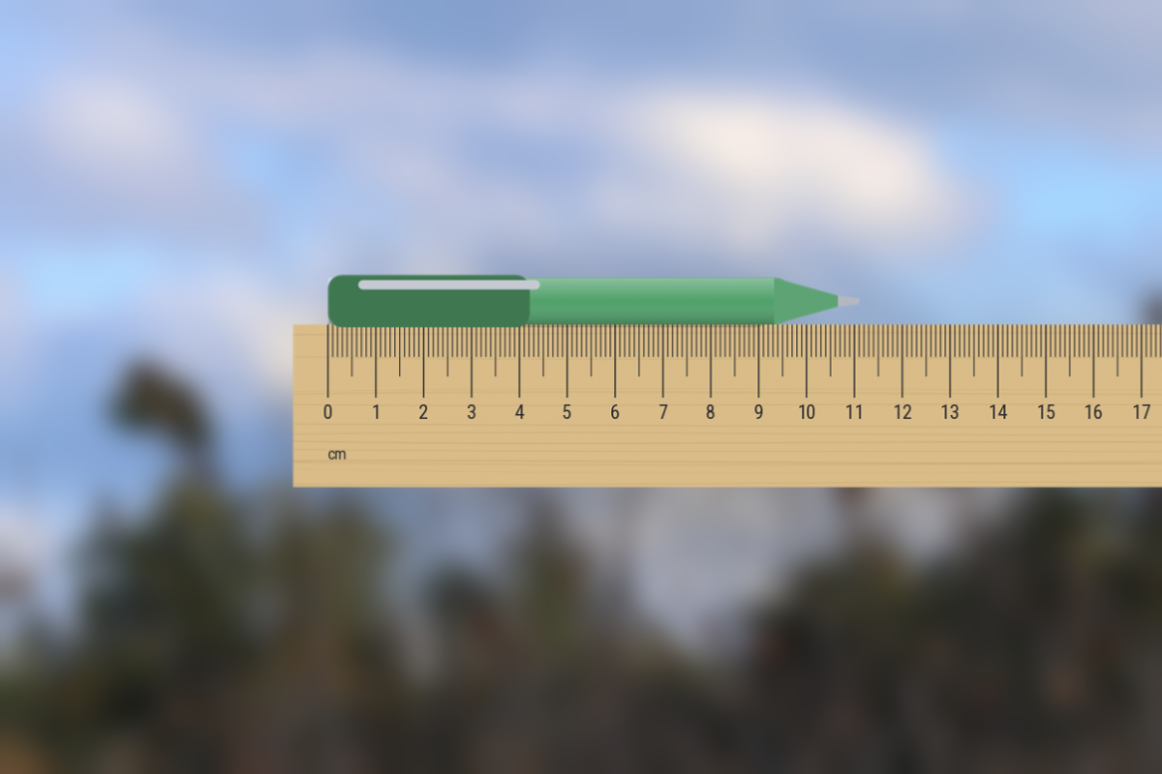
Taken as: 11.1
